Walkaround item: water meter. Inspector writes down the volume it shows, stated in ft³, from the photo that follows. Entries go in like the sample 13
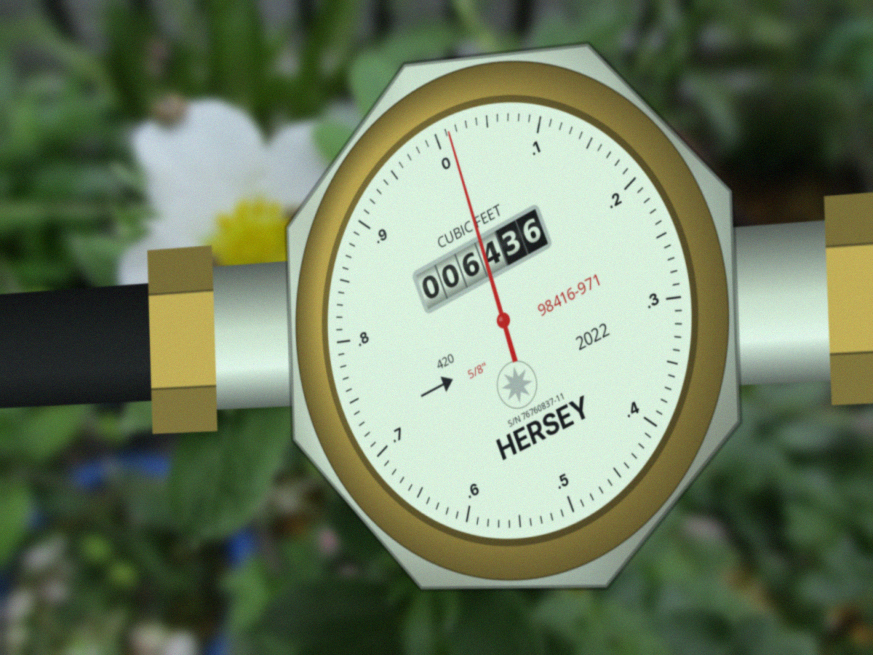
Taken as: 6436.01
